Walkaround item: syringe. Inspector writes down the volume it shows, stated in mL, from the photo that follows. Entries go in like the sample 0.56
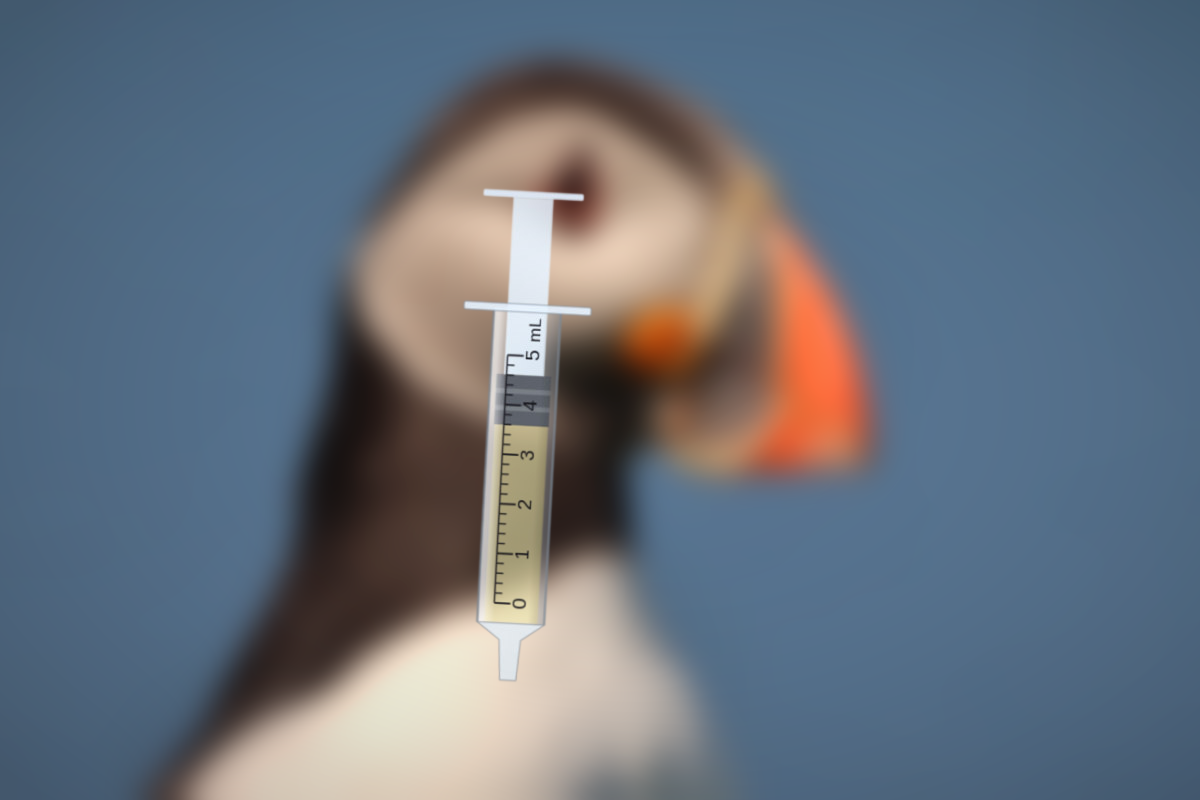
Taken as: 3.6
